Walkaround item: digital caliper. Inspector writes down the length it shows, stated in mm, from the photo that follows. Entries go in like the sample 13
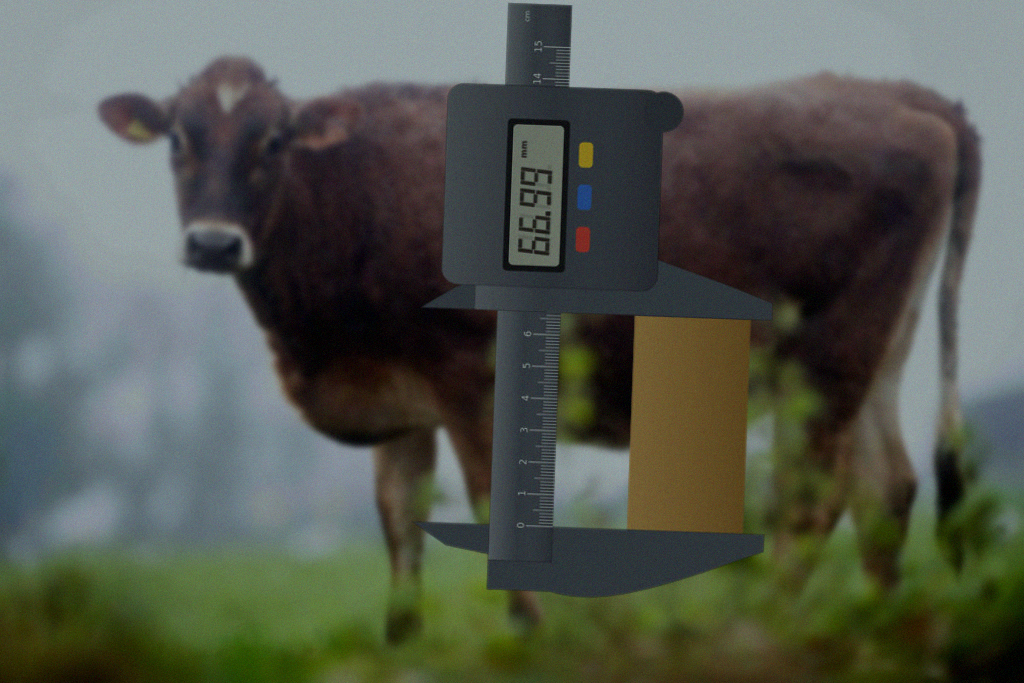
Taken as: 66.99
